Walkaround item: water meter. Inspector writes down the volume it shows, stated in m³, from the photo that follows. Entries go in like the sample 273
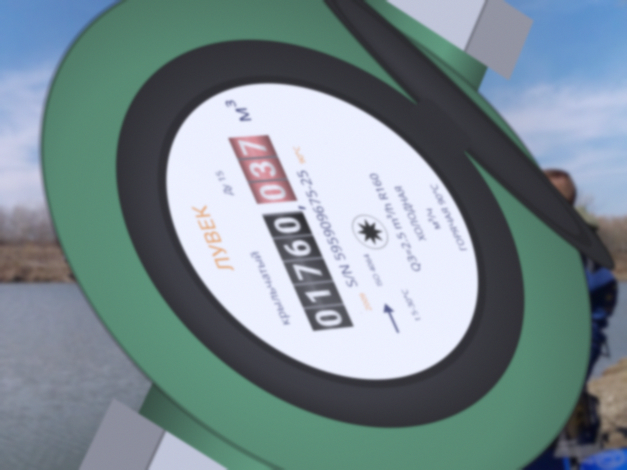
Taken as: 1760.037
